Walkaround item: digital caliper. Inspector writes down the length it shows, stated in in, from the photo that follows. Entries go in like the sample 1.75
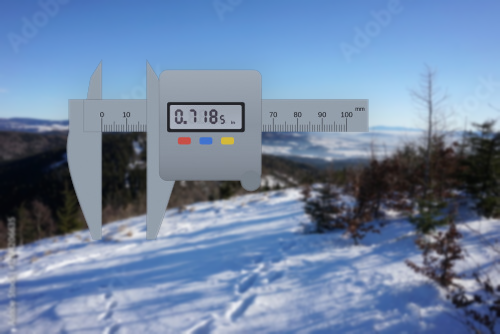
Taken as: 0.7185
